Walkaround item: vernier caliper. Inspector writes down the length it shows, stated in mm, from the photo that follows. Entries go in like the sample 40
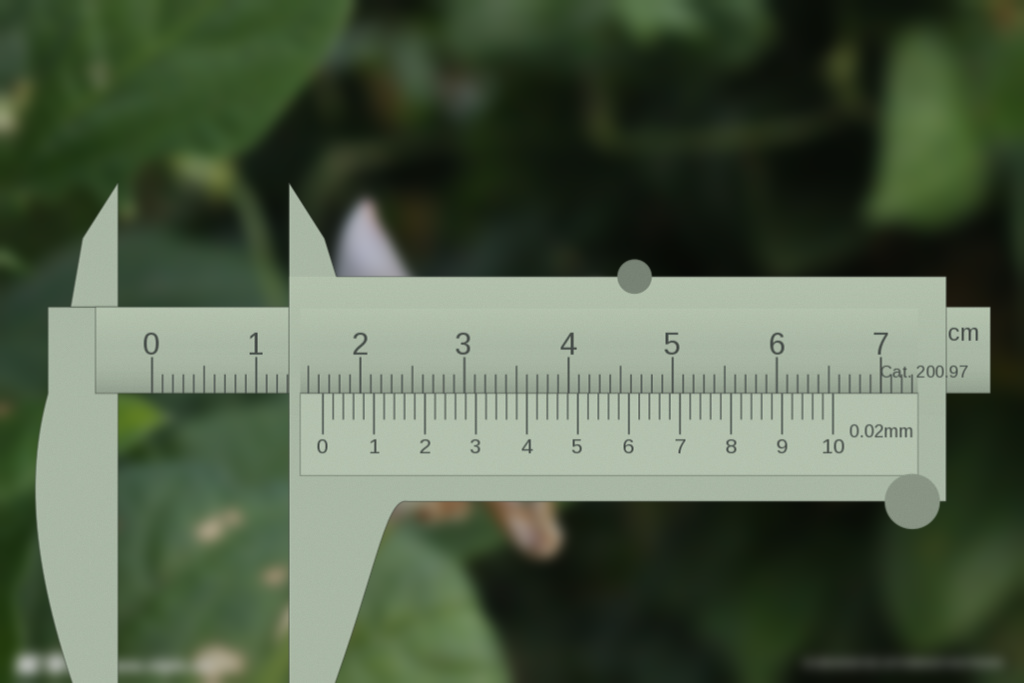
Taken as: 16.4
